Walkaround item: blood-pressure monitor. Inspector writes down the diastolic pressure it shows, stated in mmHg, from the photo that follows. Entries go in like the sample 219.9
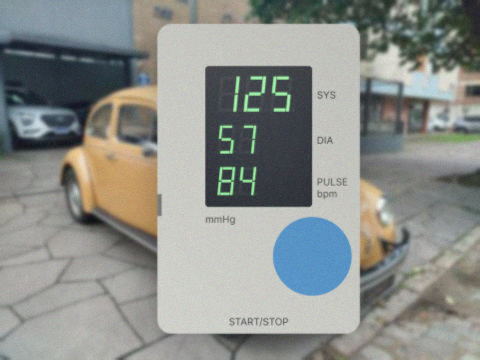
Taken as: 57
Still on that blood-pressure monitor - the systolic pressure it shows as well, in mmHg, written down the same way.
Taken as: 125
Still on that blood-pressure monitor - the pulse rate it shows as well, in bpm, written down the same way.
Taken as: 84
